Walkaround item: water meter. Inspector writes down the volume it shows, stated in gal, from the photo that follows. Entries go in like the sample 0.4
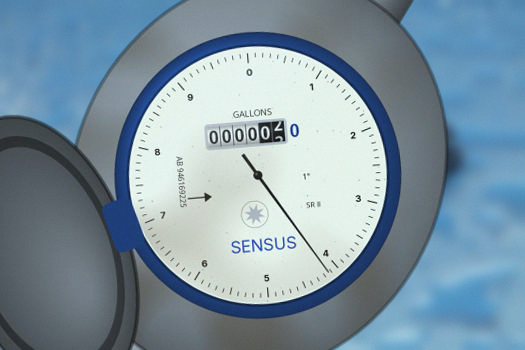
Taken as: 24.1
